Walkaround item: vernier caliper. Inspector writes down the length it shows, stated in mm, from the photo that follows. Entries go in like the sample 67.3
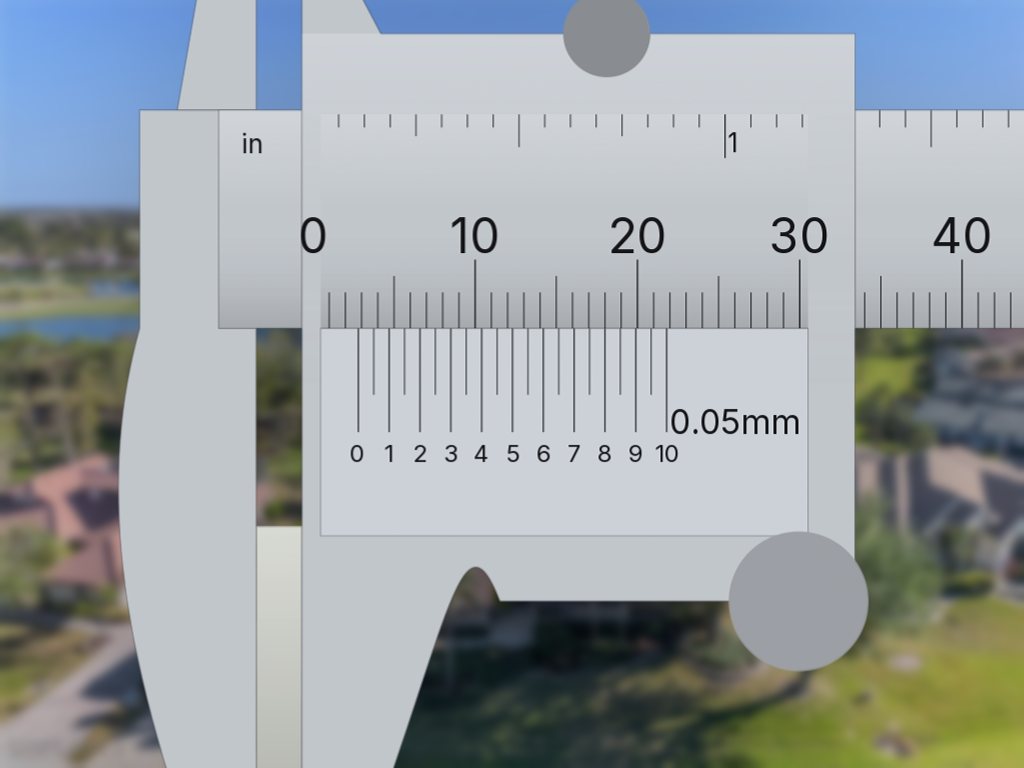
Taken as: 2.8
